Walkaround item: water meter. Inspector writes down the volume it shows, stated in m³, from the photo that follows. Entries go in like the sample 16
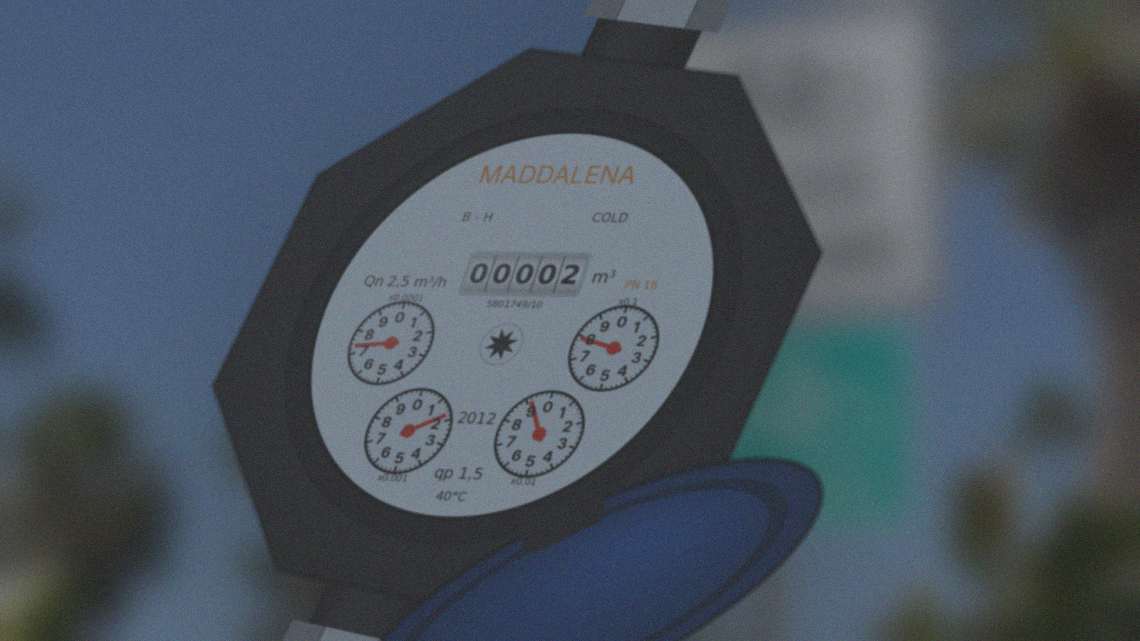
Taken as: 2.7917
